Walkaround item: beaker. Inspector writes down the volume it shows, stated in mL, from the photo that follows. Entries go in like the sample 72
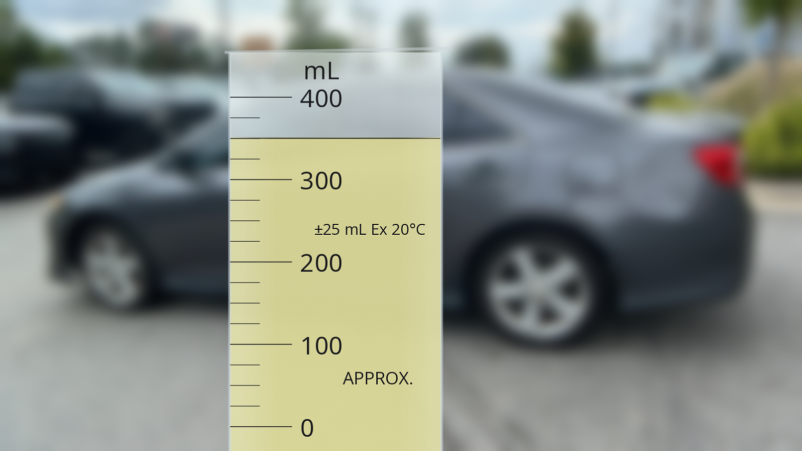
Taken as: 350
